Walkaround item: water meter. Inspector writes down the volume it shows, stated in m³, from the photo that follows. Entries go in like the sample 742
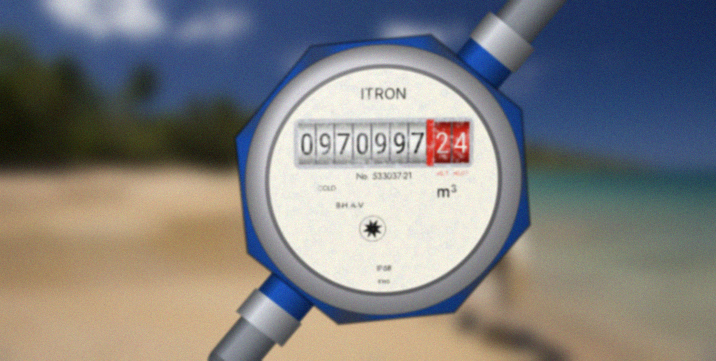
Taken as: 970997.24
